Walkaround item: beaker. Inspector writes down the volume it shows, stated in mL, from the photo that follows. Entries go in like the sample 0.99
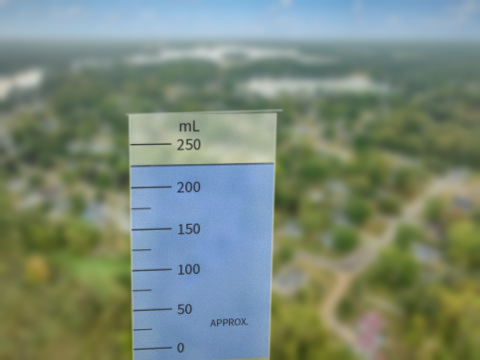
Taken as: 225
